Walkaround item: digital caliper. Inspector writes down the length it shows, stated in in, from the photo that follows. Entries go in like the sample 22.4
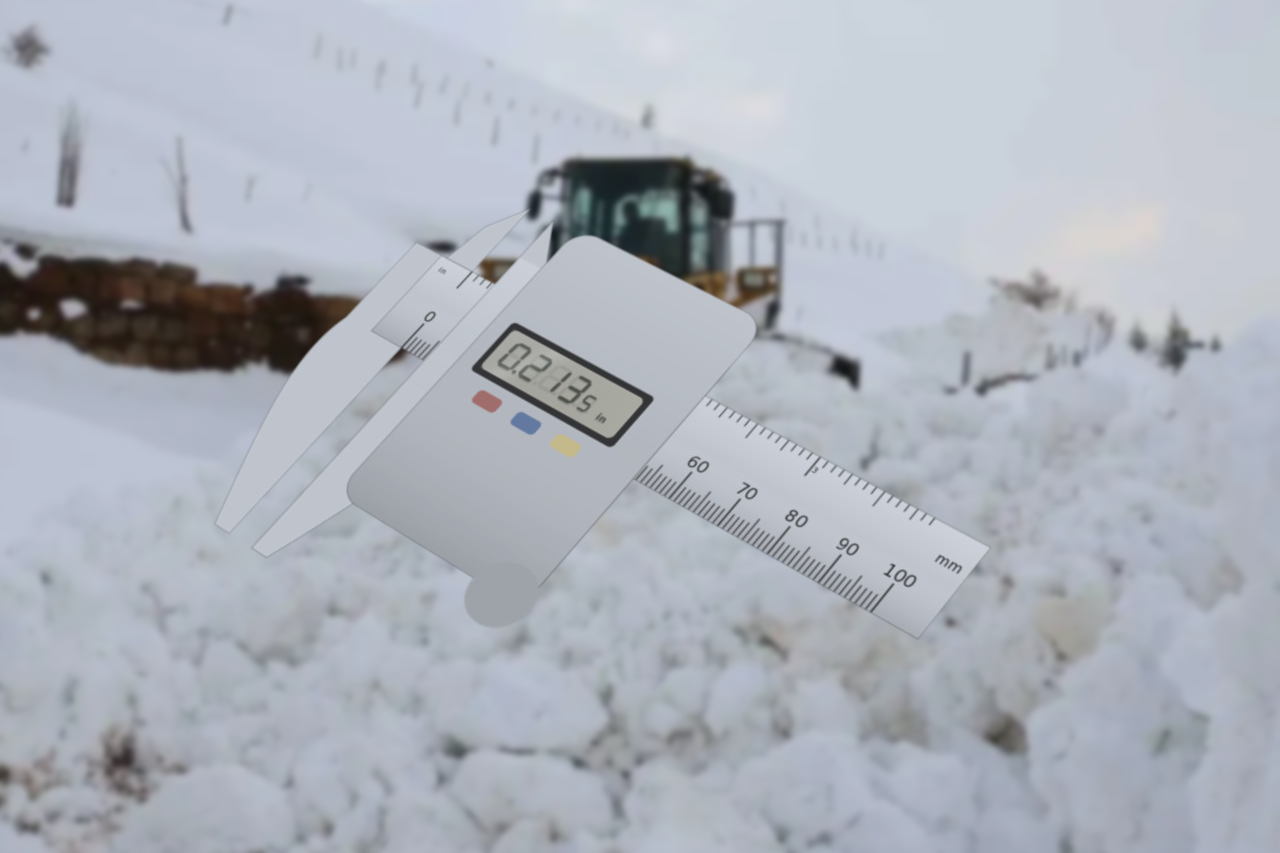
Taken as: 0.2135
